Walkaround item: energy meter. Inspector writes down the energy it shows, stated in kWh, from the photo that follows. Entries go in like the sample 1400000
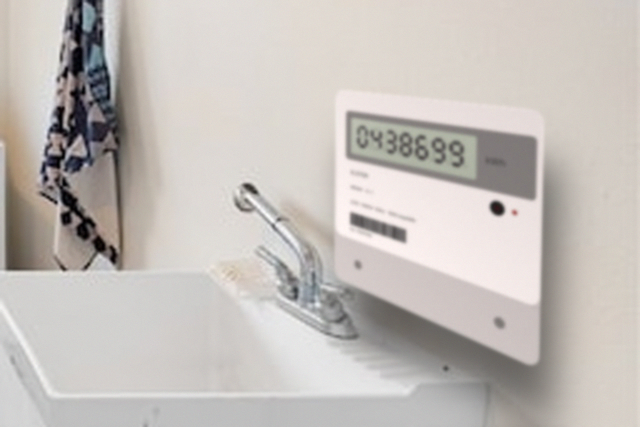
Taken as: 438699
